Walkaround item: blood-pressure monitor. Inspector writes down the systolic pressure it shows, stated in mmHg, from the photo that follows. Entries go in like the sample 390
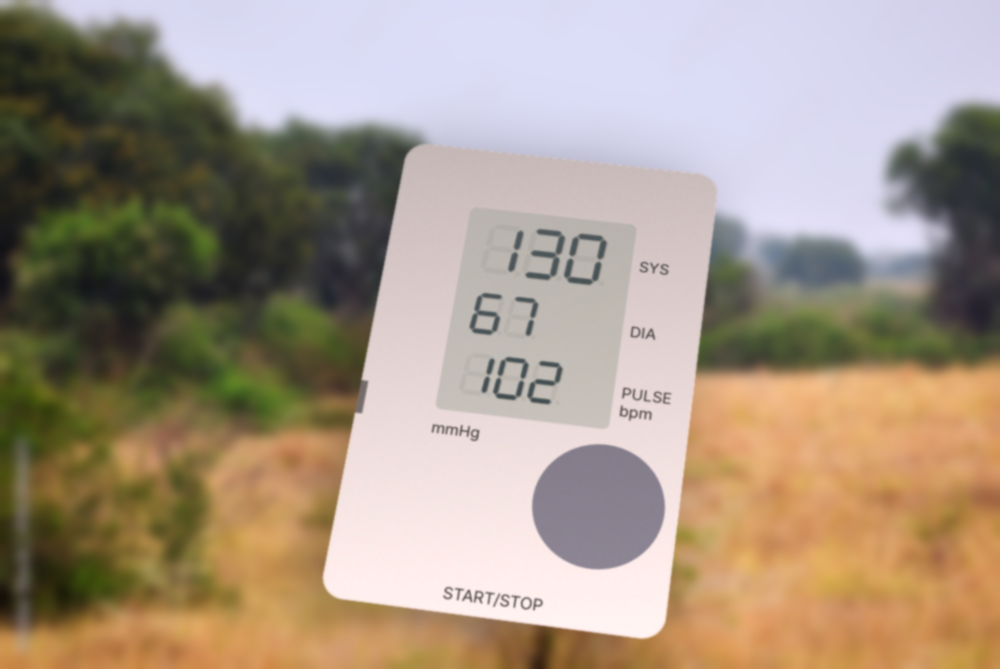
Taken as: 130
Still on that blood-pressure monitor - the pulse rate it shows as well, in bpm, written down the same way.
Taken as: 102
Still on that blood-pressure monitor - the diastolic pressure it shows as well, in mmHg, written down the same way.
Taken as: 67
